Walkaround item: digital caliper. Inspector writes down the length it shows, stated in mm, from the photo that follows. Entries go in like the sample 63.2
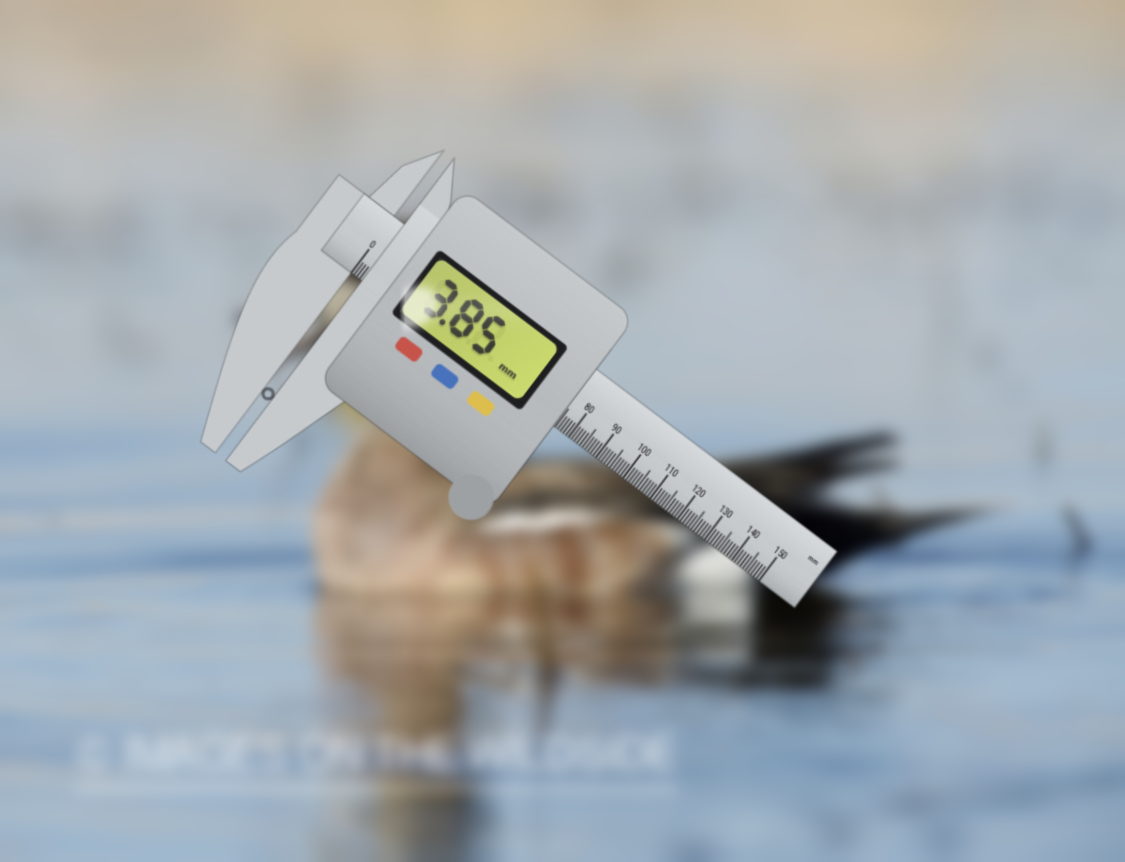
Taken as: 3.85
